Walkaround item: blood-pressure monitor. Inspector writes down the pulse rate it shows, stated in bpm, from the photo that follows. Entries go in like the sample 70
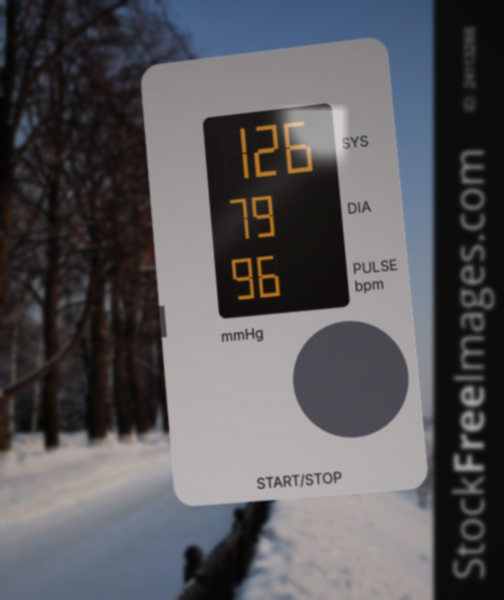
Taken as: 96
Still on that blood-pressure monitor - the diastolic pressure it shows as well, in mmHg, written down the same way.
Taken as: 79
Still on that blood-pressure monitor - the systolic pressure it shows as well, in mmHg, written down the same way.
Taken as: 126
